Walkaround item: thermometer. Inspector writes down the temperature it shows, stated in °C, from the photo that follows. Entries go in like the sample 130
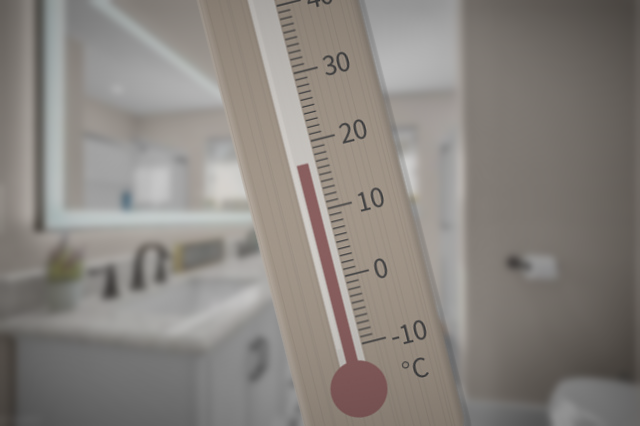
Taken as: 17
